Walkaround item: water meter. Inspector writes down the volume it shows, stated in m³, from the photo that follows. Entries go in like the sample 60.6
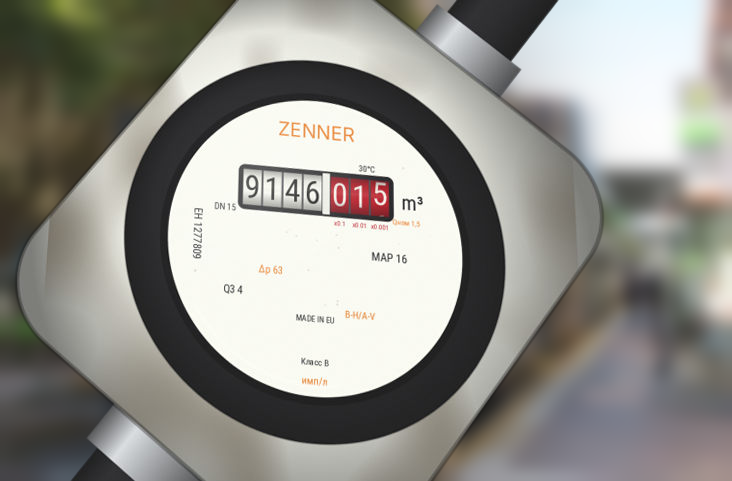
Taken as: 9146.015
